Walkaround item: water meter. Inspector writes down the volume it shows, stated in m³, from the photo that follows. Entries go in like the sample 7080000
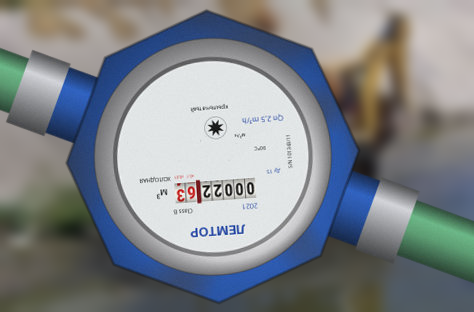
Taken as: 22.63
